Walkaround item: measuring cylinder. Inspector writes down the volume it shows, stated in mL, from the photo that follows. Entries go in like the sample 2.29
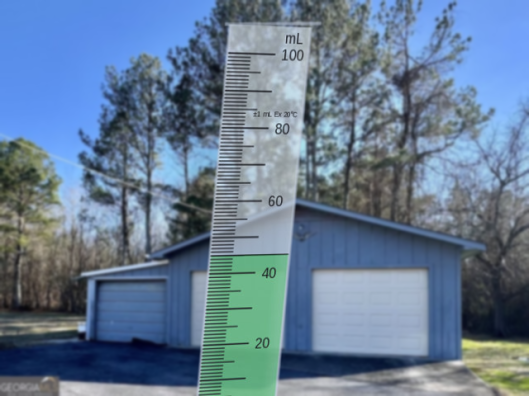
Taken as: 45
